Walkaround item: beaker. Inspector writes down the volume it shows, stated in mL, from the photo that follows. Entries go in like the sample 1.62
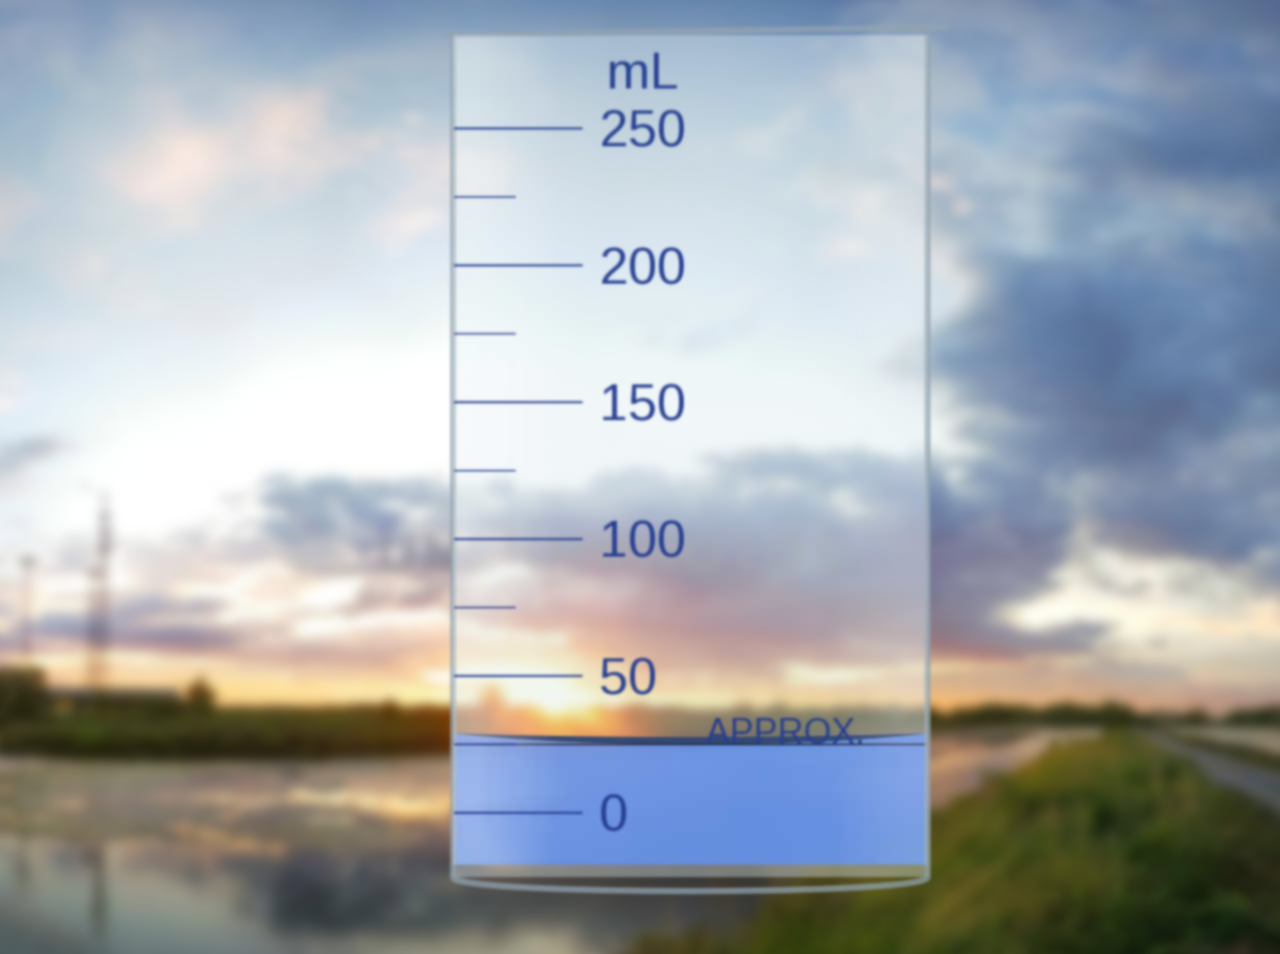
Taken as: 25
